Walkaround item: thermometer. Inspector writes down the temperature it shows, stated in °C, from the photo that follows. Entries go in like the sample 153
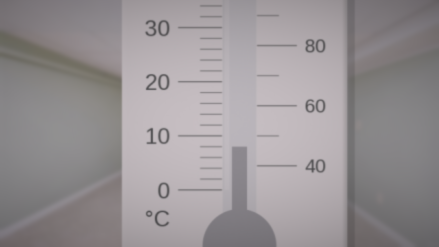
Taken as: 8
